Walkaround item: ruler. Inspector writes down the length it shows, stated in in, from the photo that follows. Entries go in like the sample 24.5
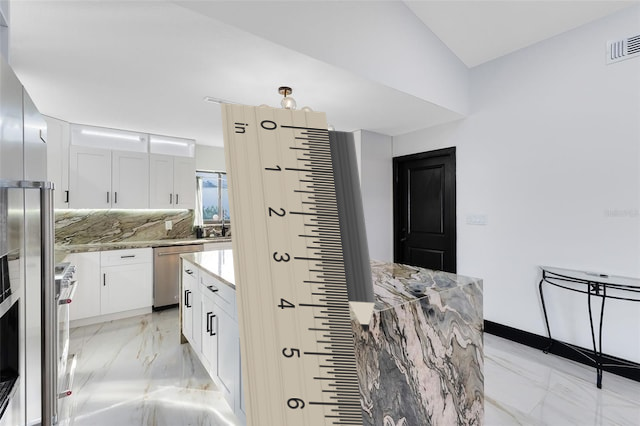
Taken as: 4.5
